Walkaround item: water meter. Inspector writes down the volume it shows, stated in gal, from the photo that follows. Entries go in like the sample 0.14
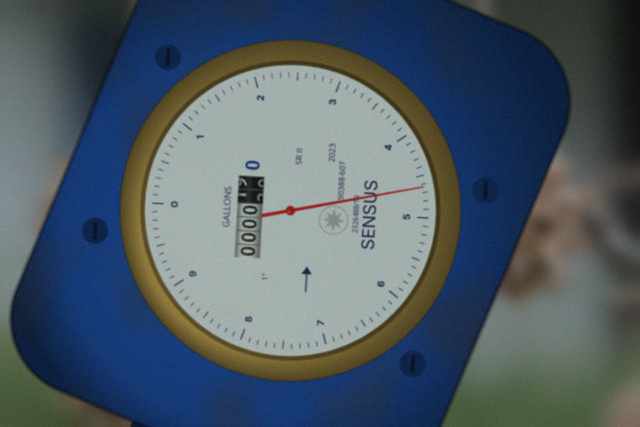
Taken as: 194.6
